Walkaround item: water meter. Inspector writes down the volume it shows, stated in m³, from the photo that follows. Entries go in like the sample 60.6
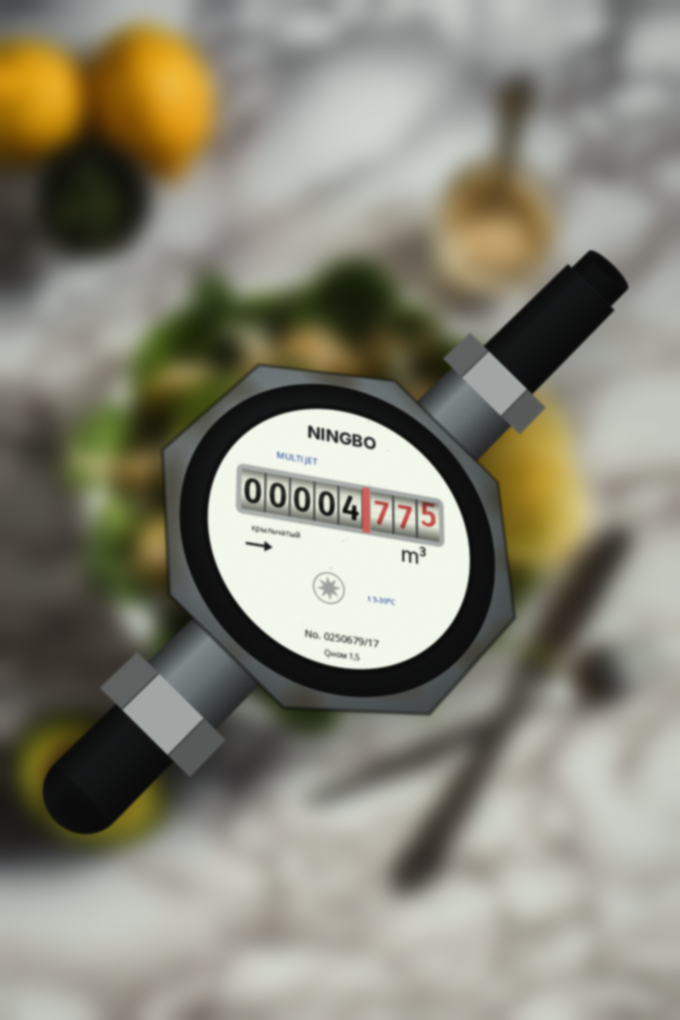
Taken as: 4.775
